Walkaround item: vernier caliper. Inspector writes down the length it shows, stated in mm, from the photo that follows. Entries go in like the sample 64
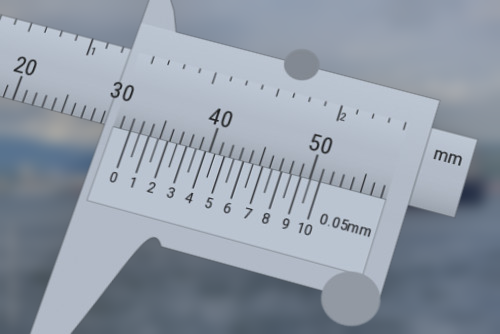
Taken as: 32.0
